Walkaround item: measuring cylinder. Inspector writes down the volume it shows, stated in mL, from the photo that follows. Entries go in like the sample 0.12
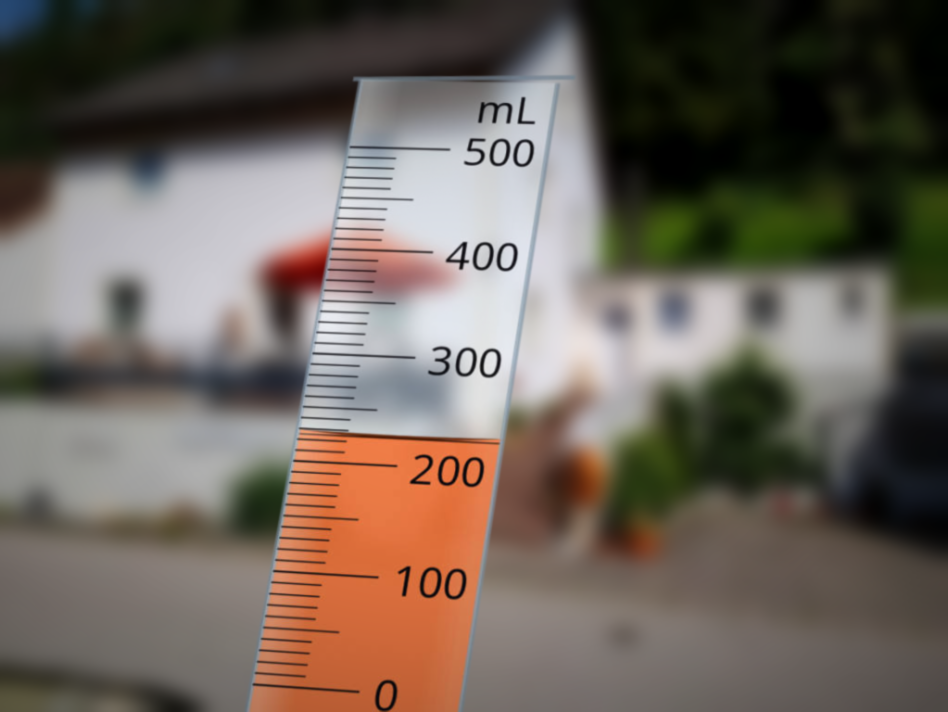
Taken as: 225
